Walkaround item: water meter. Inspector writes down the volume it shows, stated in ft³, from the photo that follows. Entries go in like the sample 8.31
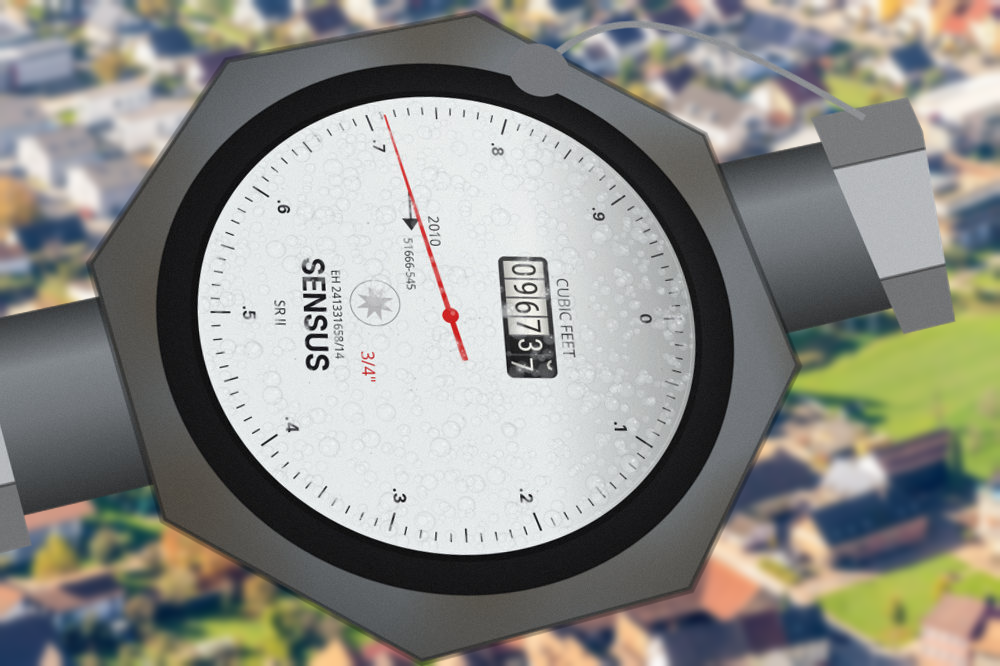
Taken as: 96736.71
